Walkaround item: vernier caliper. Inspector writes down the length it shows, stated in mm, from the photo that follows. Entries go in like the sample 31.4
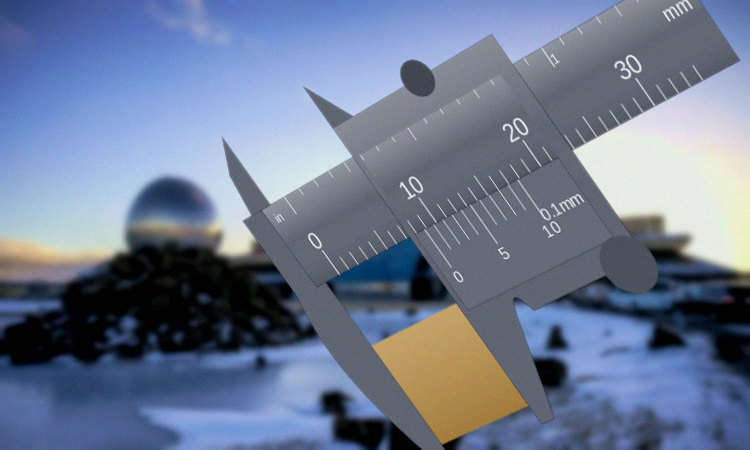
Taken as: 8.8
